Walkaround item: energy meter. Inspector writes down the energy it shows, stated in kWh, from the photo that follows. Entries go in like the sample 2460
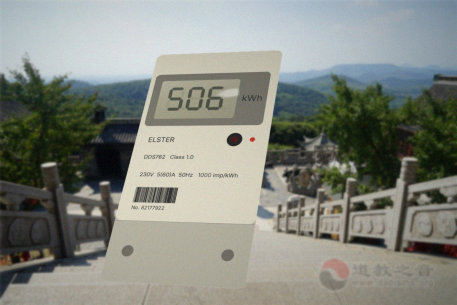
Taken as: 506
